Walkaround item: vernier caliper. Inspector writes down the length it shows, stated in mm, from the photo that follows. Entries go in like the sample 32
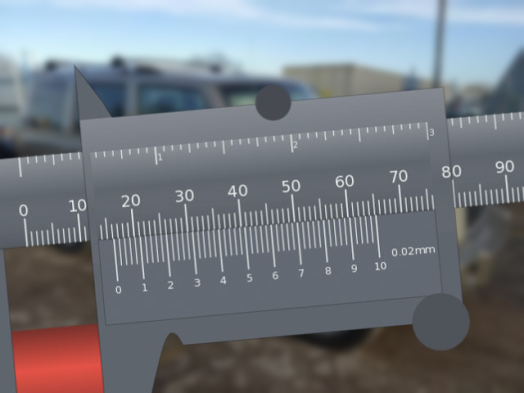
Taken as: 16.2
